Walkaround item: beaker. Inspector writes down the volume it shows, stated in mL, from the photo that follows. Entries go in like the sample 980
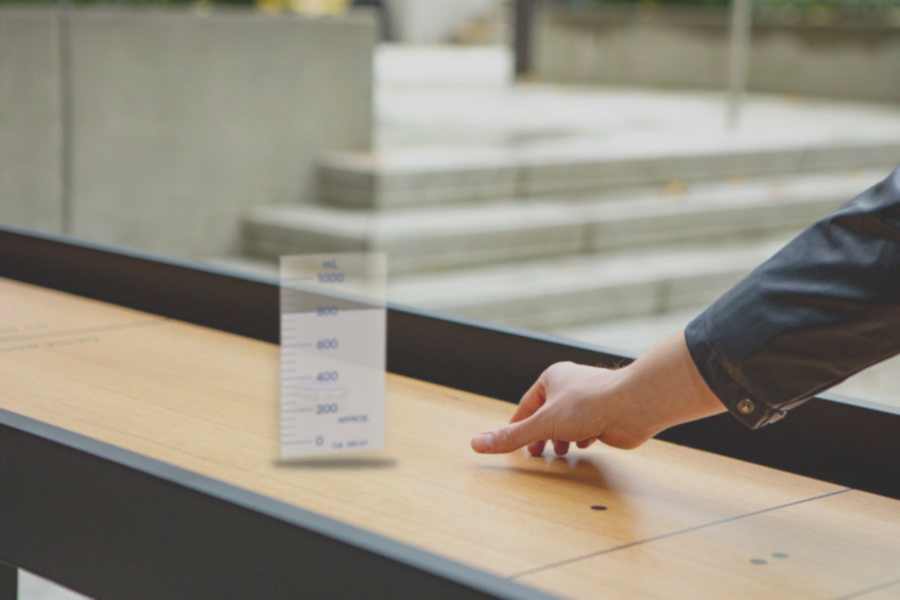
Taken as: 800
